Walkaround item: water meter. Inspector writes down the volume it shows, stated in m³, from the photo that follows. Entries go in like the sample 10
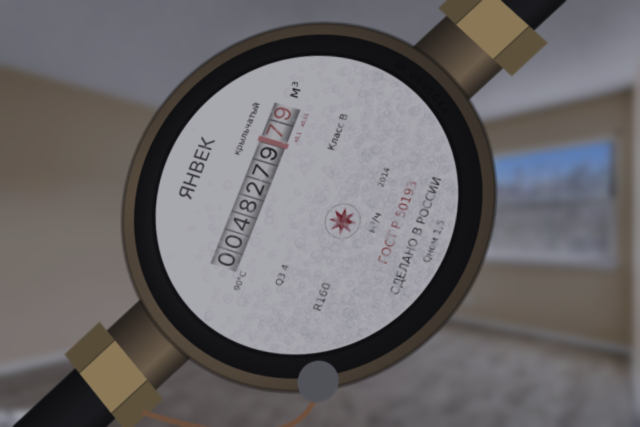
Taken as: 48279.79
